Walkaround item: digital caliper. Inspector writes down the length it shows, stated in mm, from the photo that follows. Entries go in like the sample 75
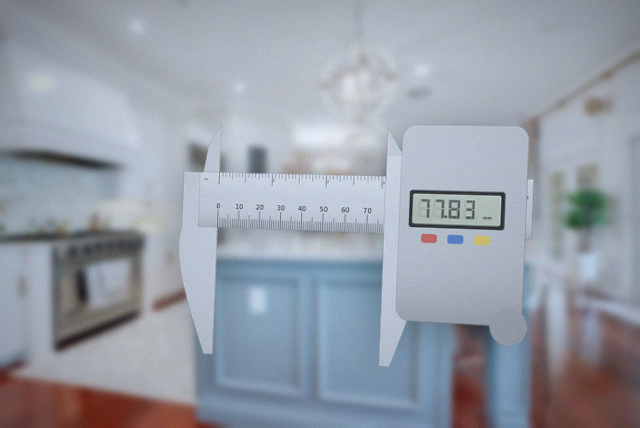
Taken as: 77.83
